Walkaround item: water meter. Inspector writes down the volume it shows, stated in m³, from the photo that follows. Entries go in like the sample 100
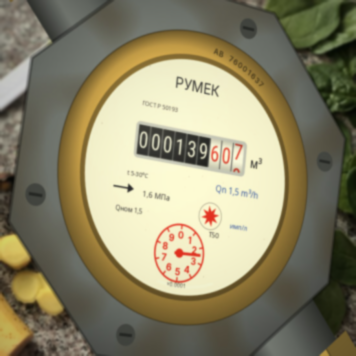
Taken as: 139.6072
